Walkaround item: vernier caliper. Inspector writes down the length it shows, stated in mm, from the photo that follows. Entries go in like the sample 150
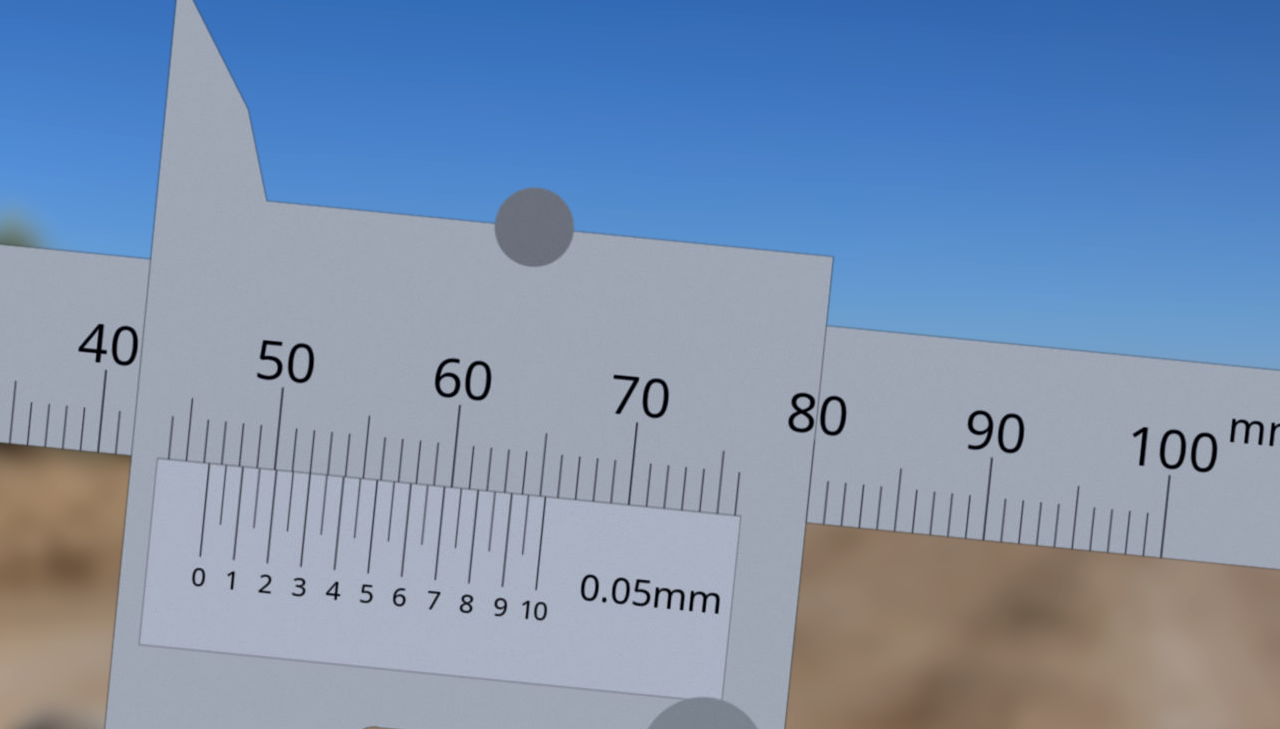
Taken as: 46.3
